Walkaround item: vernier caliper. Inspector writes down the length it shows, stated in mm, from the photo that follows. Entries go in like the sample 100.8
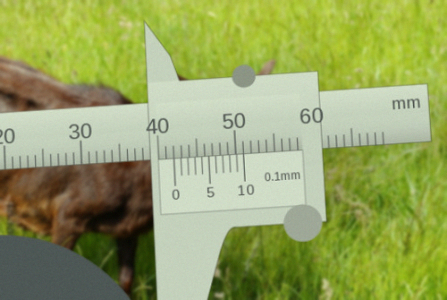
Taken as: 42.0
